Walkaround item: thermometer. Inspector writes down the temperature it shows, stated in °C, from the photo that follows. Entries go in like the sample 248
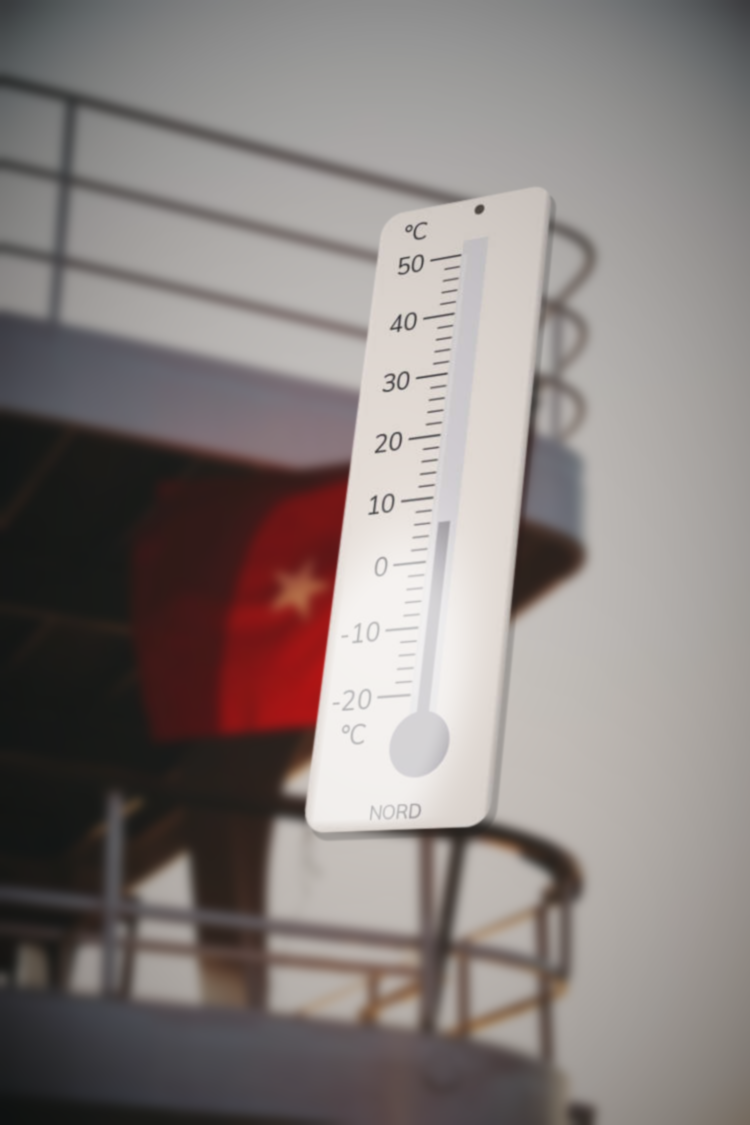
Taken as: 6
